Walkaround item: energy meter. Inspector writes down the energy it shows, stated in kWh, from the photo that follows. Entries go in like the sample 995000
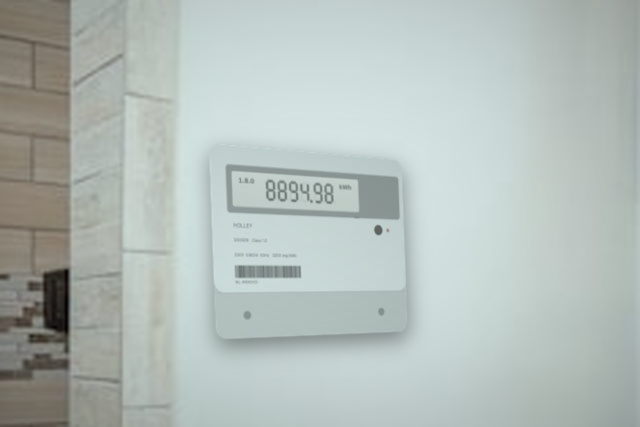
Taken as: 8894.98
